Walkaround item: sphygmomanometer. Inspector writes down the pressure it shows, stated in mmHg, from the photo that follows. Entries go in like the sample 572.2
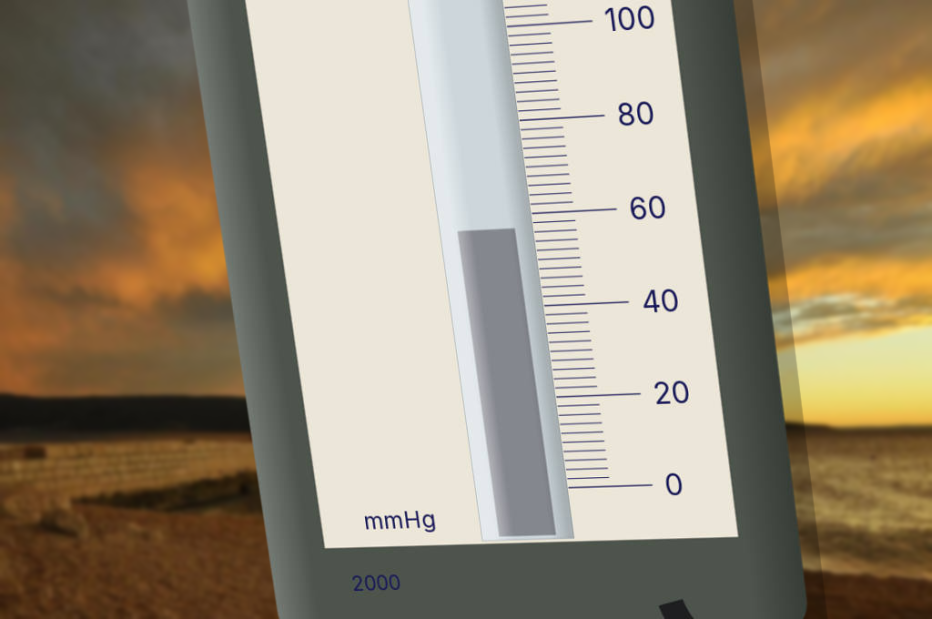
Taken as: 57
